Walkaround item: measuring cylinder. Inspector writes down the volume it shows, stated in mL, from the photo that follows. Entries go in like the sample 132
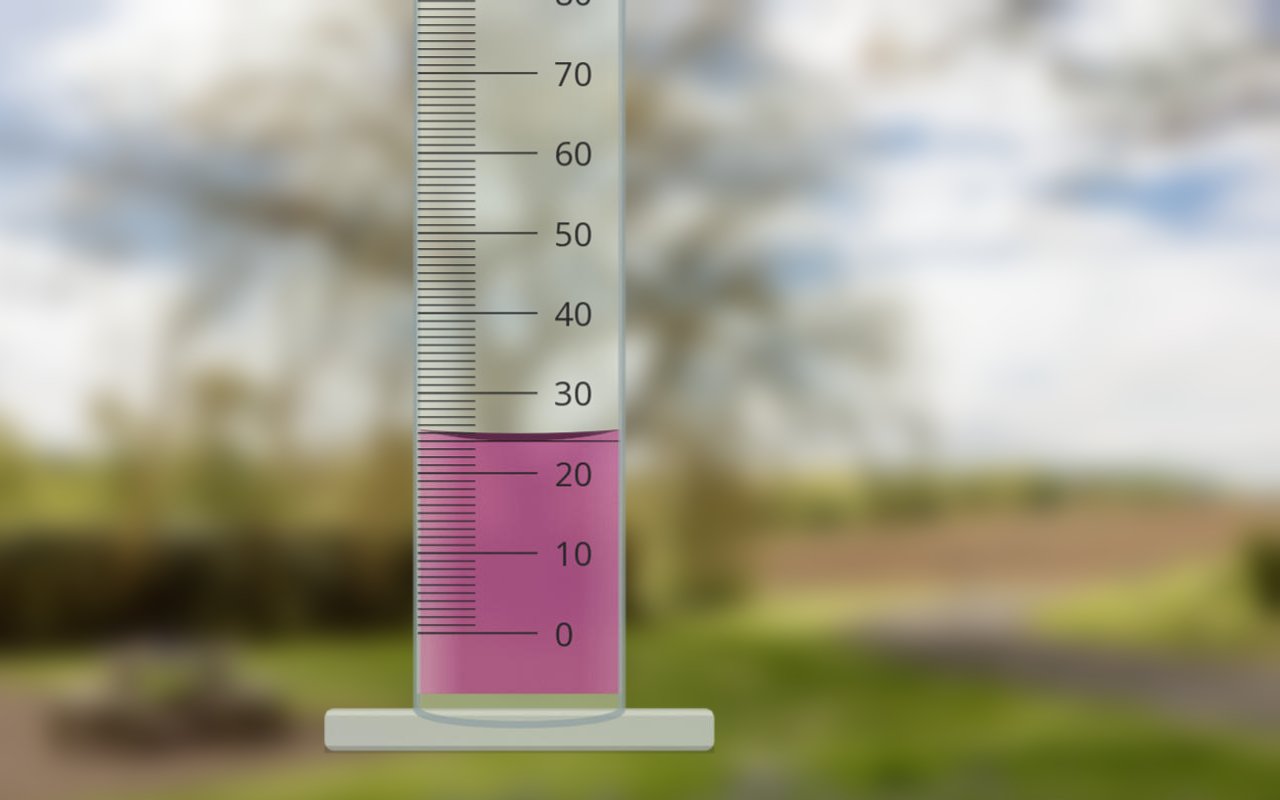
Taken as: 24
